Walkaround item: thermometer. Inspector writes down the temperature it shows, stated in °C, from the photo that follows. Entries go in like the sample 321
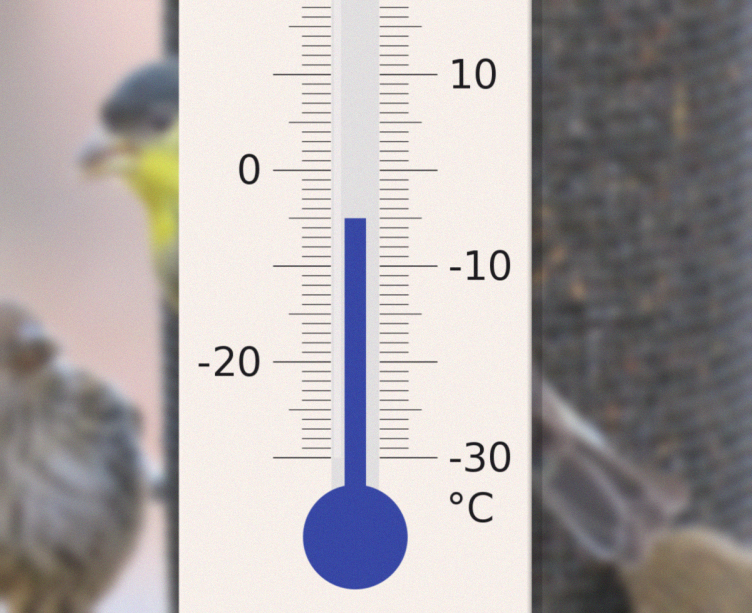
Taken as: -5
